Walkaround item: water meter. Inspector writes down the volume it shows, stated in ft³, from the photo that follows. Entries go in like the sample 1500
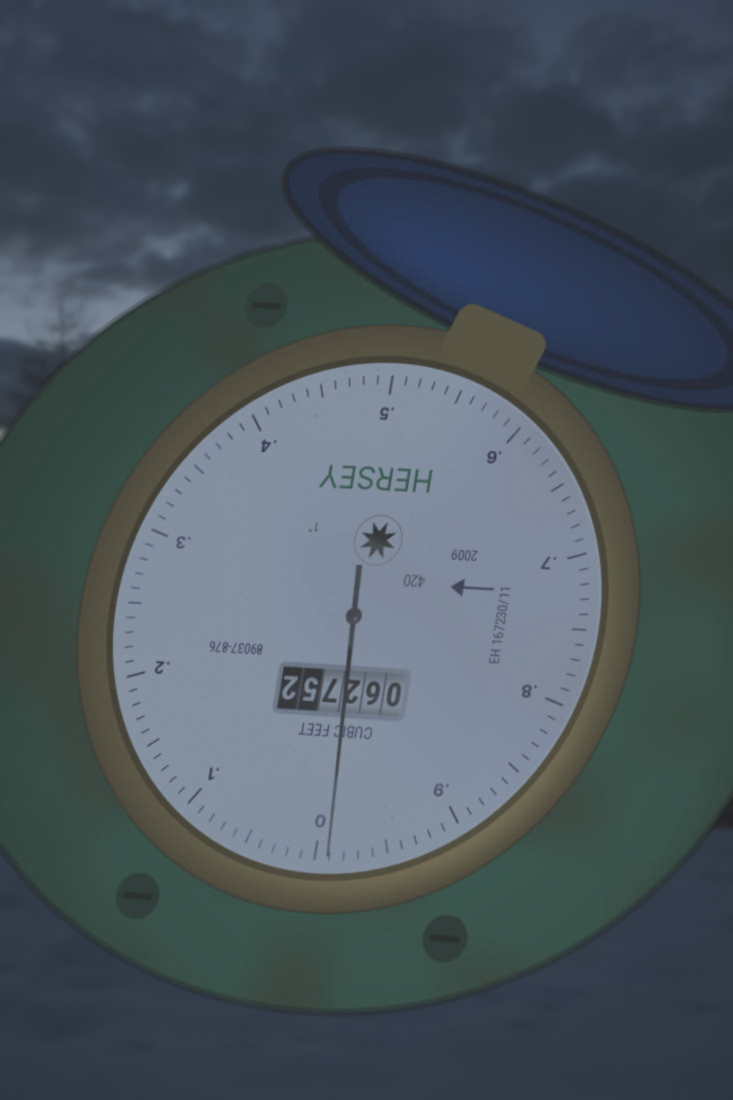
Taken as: 62751.99
